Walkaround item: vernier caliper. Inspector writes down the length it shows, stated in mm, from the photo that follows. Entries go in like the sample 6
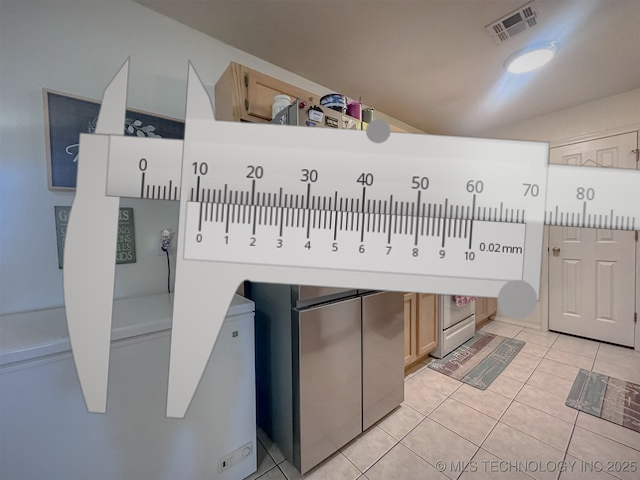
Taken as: 10.8
